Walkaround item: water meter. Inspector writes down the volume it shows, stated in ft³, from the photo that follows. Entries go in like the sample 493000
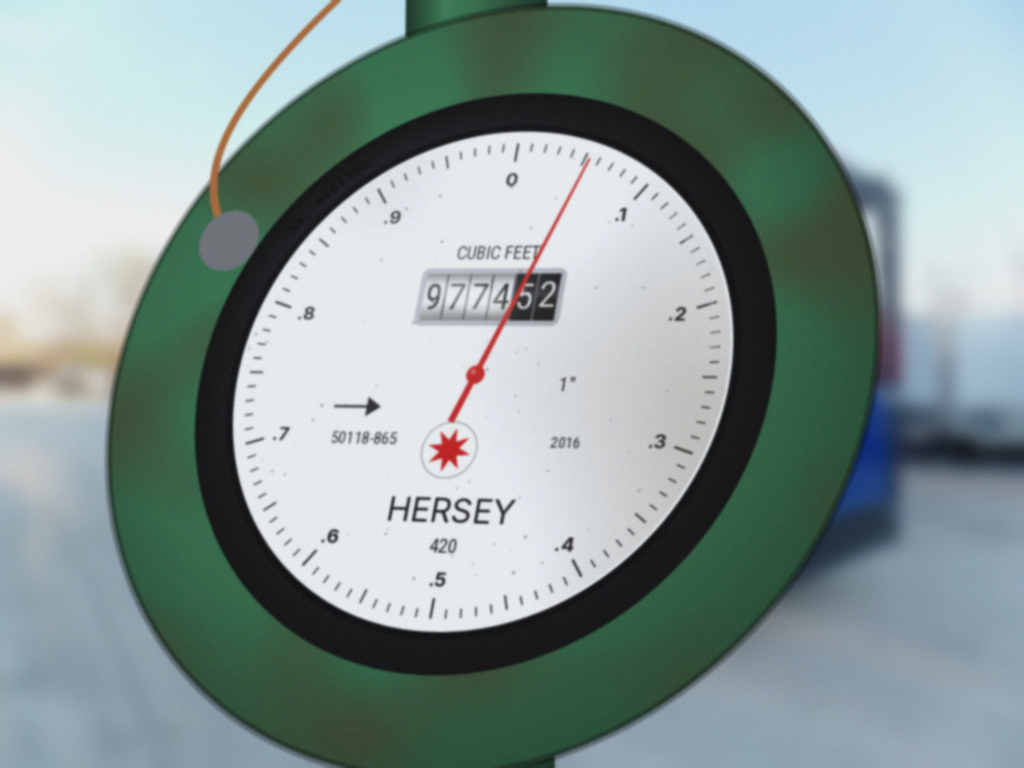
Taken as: 977452.05
